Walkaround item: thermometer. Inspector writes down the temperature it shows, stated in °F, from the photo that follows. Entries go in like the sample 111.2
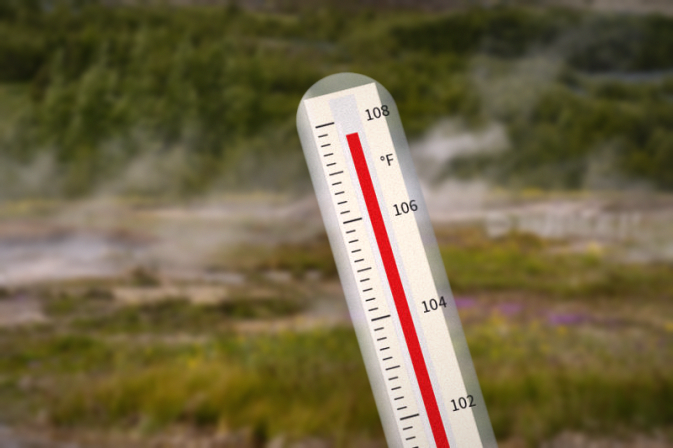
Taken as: 107.7
